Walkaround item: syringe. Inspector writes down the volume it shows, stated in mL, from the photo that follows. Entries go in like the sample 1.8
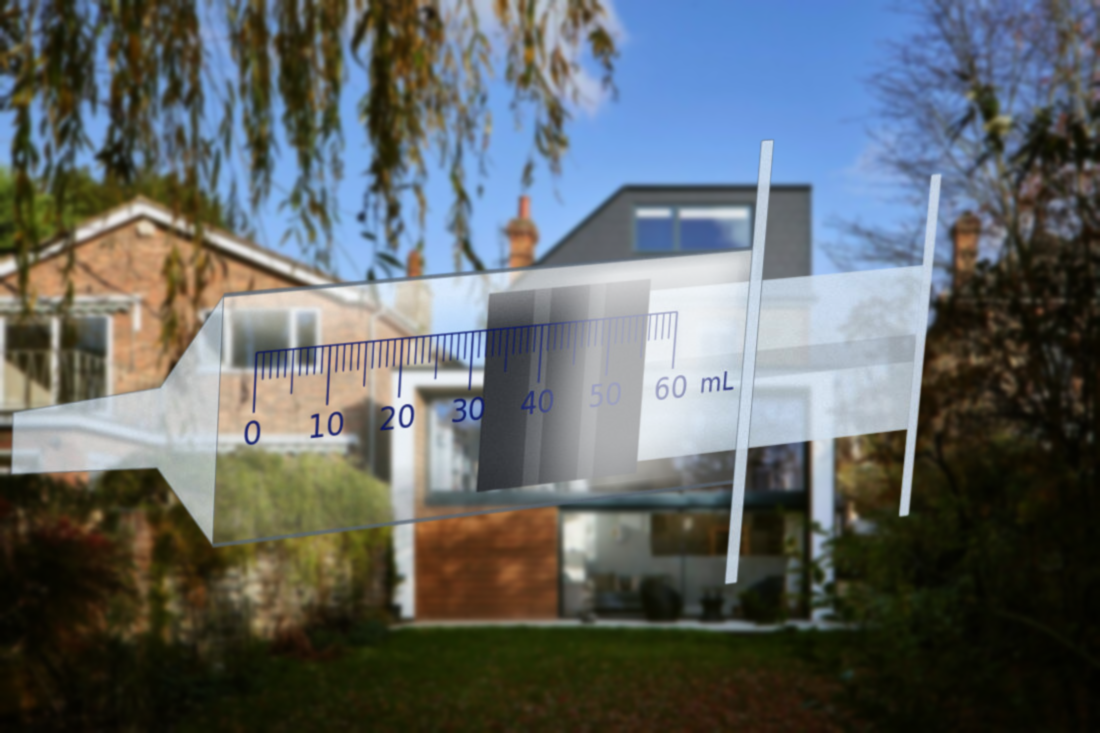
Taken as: 32
